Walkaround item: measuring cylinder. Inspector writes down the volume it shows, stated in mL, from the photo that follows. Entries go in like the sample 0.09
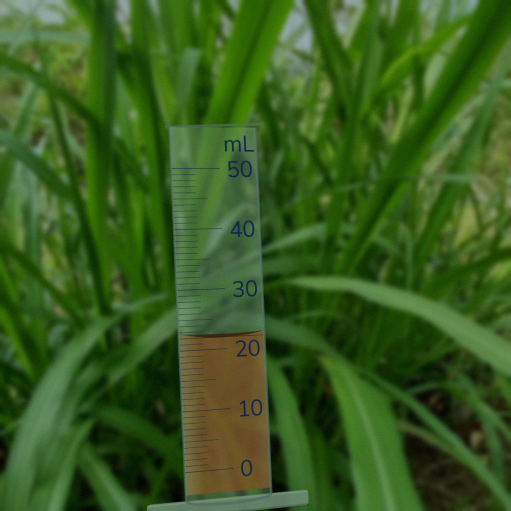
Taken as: 22
